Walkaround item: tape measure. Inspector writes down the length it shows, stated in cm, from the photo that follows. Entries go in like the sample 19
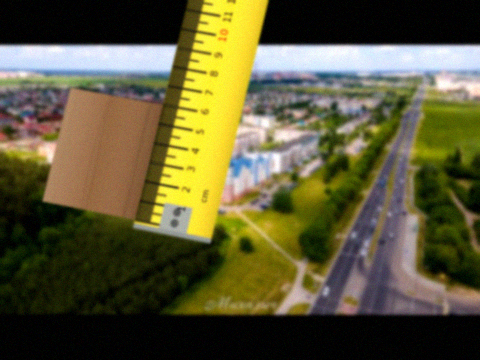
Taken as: 6
